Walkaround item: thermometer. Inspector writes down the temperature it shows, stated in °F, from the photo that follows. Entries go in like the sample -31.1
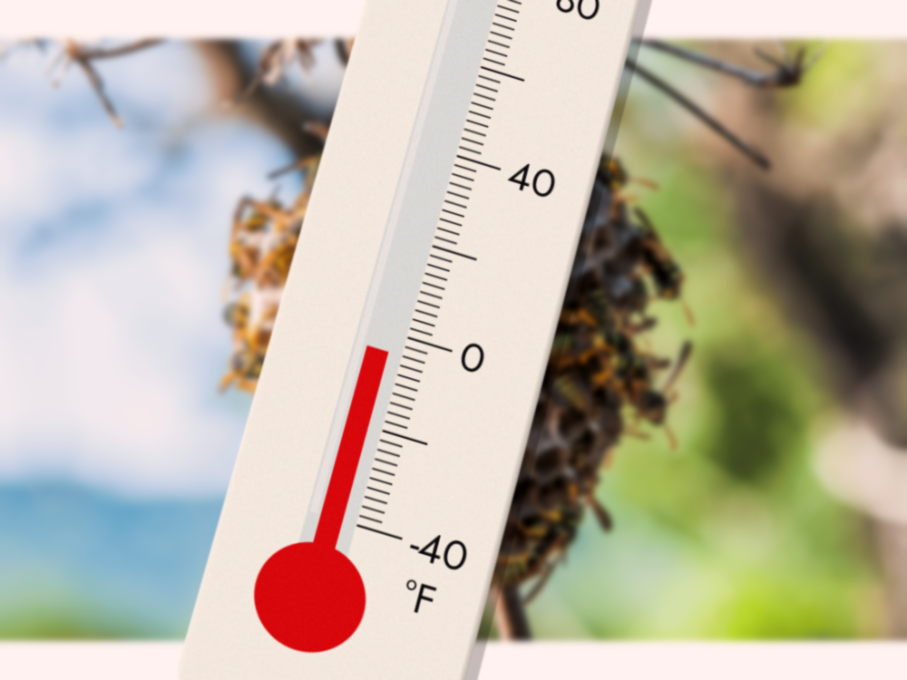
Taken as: -4
